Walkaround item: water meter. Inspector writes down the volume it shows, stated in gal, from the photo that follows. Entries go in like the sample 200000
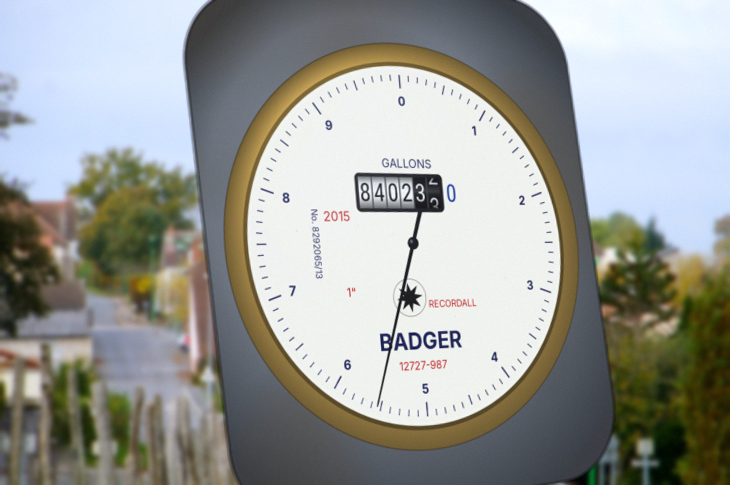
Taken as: 8402325.5
